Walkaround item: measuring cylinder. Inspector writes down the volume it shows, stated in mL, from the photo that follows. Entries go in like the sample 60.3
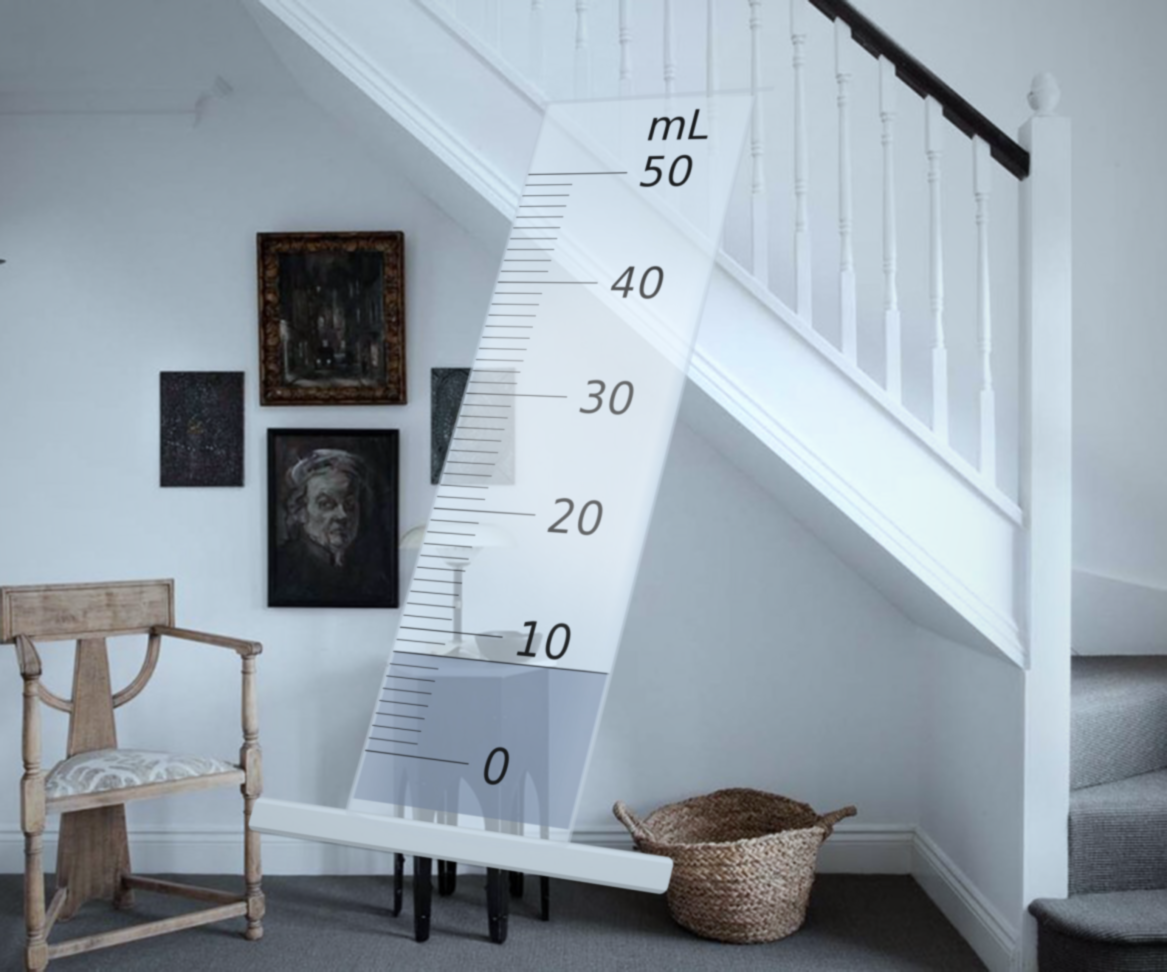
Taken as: 8
